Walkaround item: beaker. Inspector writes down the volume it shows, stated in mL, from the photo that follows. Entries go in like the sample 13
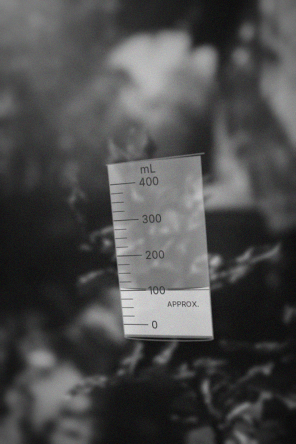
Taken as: 100
